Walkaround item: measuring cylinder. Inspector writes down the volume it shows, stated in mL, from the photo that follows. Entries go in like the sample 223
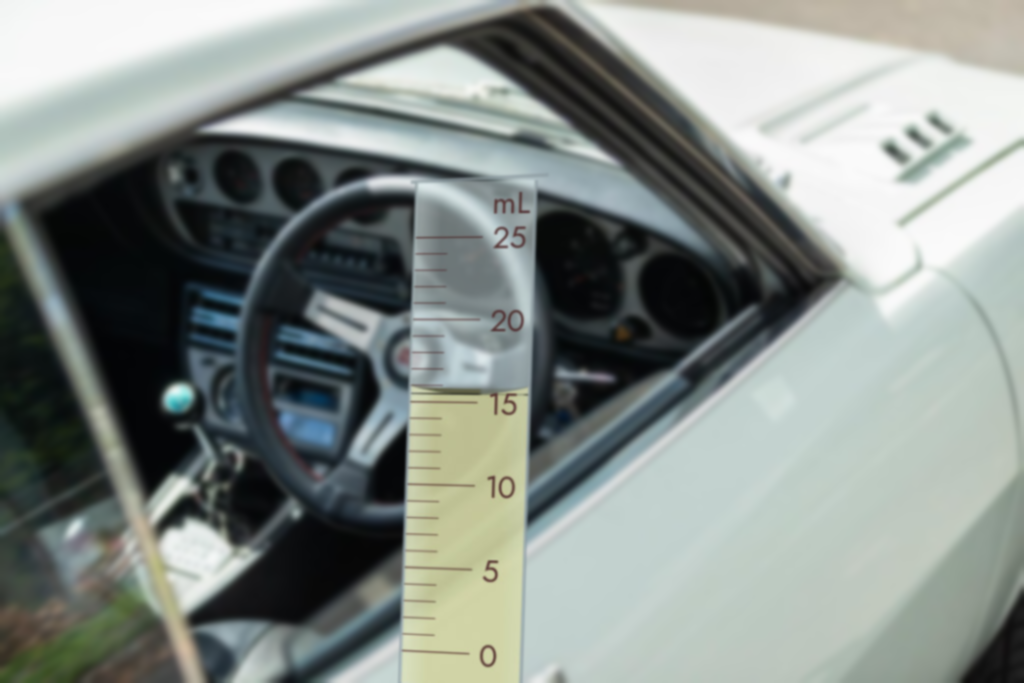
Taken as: 15.5
